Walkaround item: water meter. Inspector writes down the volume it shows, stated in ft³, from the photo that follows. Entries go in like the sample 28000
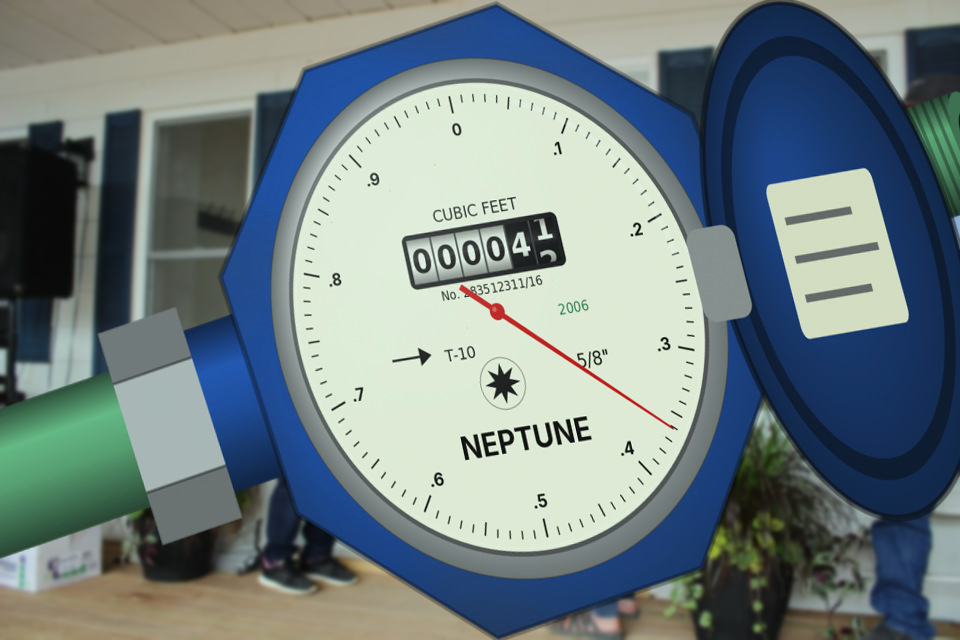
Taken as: 41.36
